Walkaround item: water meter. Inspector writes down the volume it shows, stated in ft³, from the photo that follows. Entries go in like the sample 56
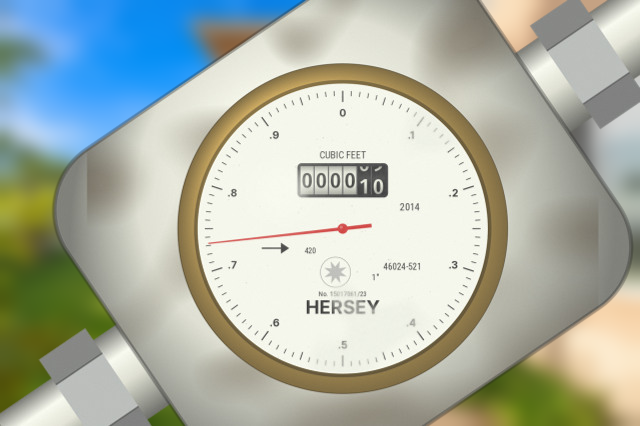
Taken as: 9.73
